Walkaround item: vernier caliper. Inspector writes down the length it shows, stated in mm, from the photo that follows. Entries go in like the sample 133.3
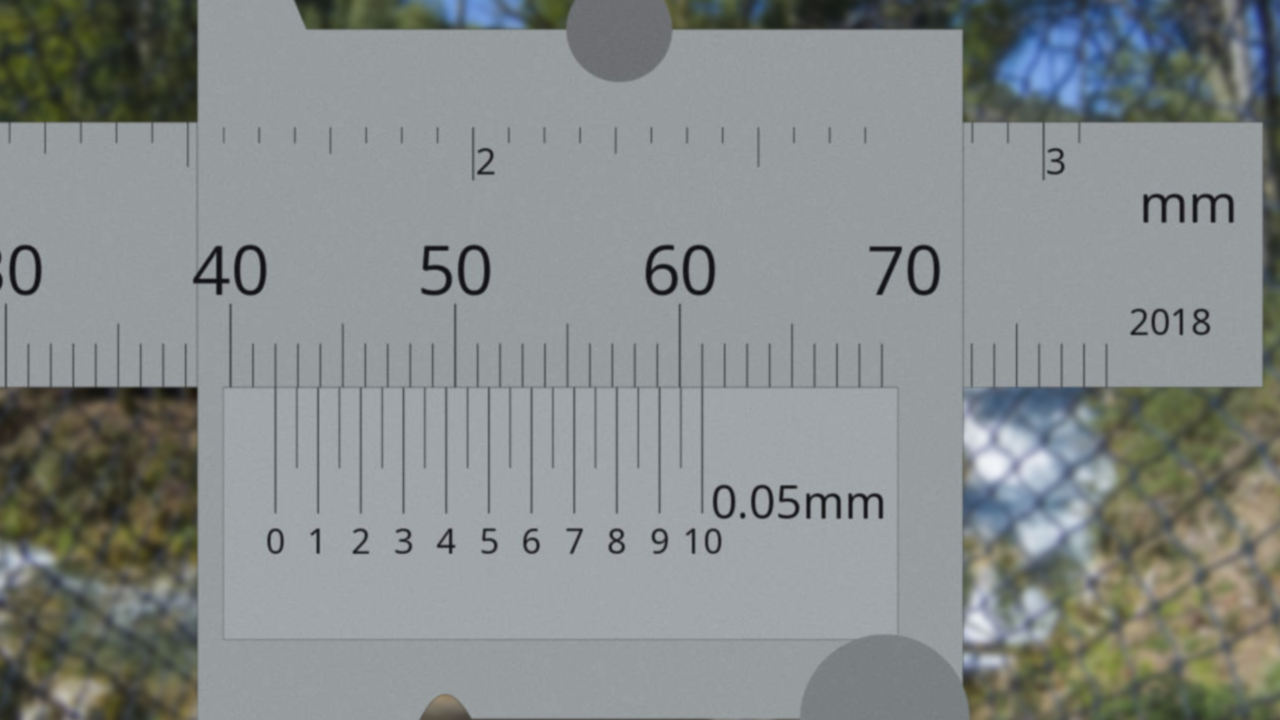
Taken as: 42.0
